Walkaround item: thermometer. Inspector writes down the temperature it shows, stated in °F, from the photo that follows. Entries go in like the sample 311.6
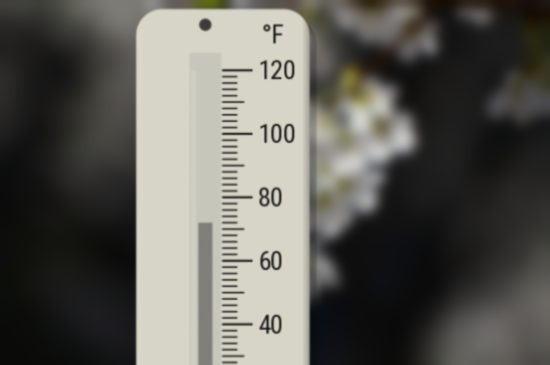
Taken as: 72
